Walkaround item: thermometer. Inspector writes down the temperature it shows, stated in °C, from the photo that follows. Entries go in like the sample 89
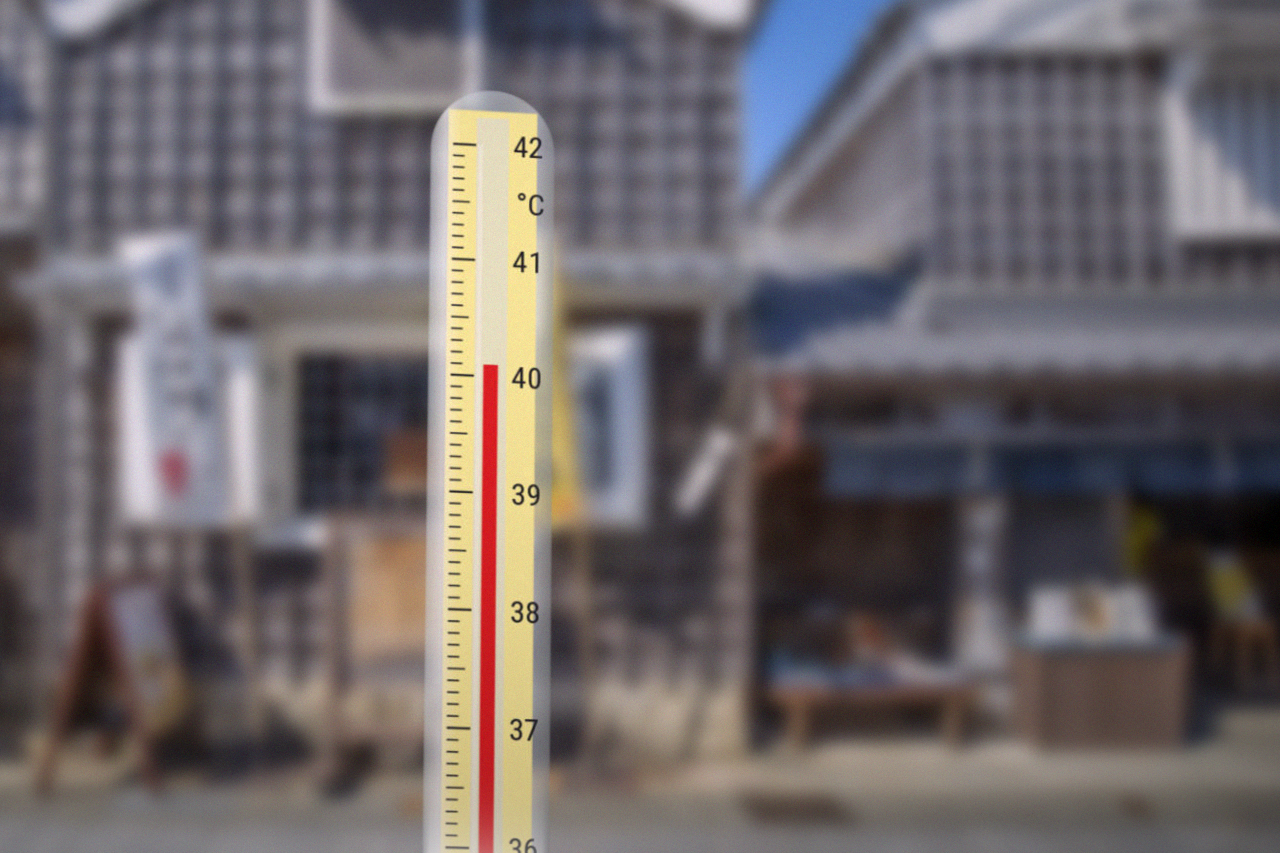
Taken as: 40.1
